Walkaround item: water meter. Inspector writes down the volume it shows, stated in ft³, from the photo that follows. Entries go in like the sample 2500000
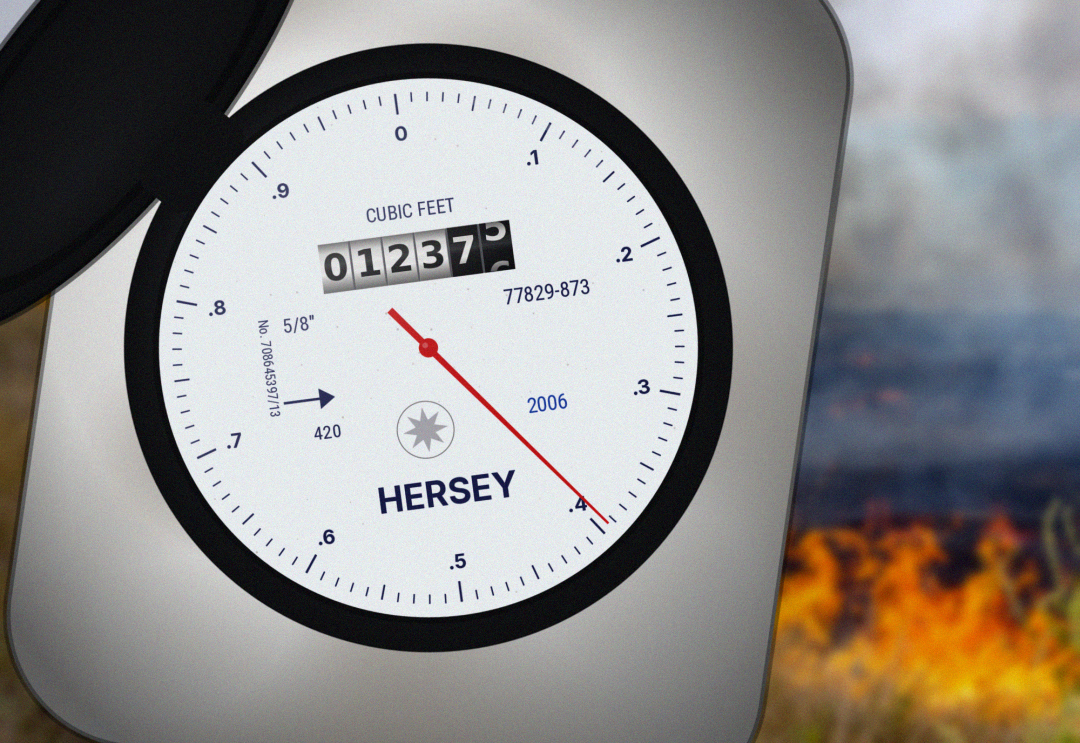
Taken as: 12375.39
